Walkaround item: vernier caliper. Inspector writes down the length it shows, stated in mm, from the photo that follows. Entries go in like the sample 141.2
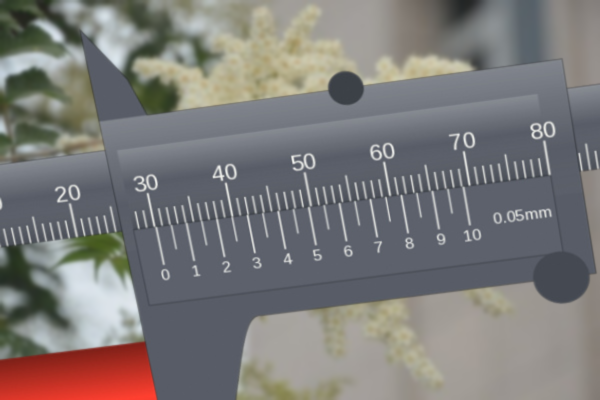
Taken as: 30.2
